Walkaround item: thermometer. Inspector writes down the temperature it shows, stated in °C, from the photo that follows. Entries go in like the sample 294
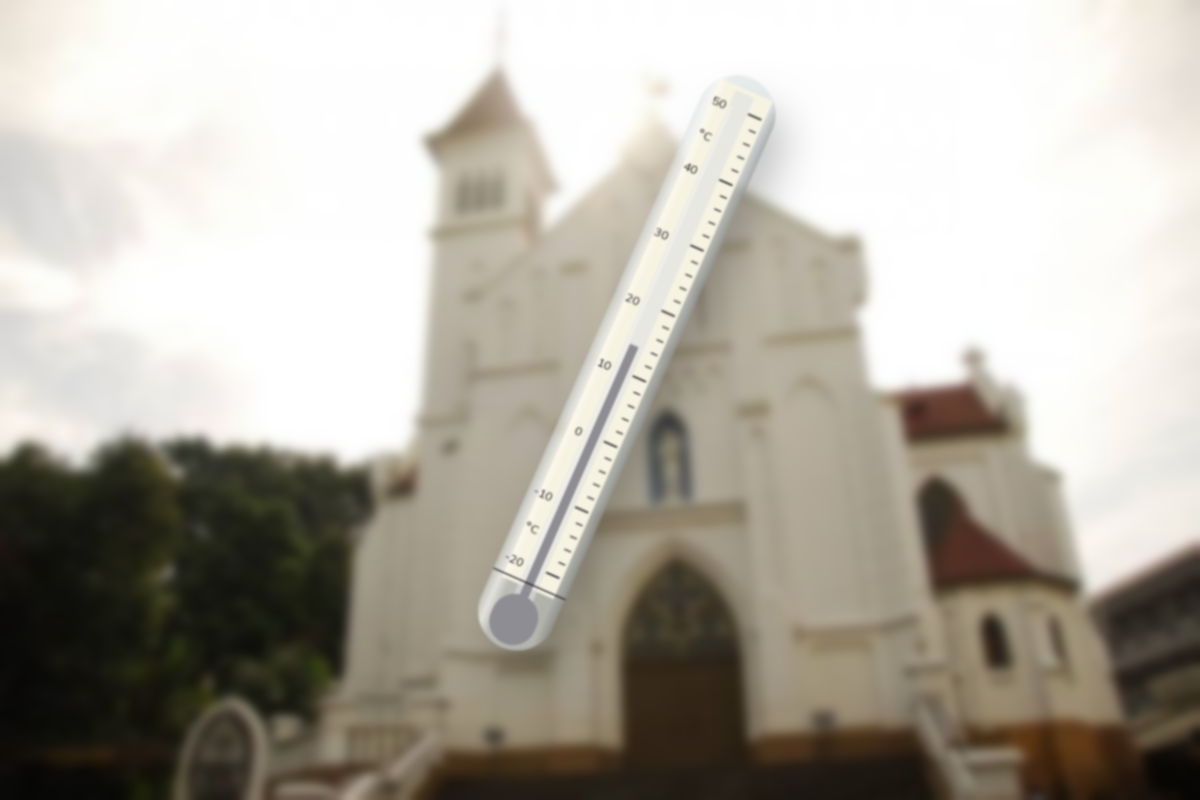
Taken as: 14
